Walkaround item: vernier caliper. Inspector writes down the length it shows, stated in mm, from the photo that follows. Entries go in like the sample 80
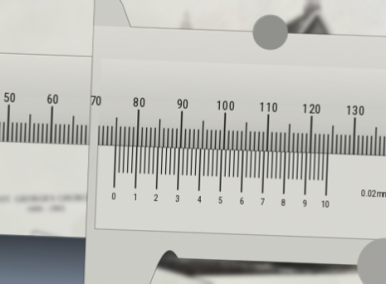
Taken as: 75.0
